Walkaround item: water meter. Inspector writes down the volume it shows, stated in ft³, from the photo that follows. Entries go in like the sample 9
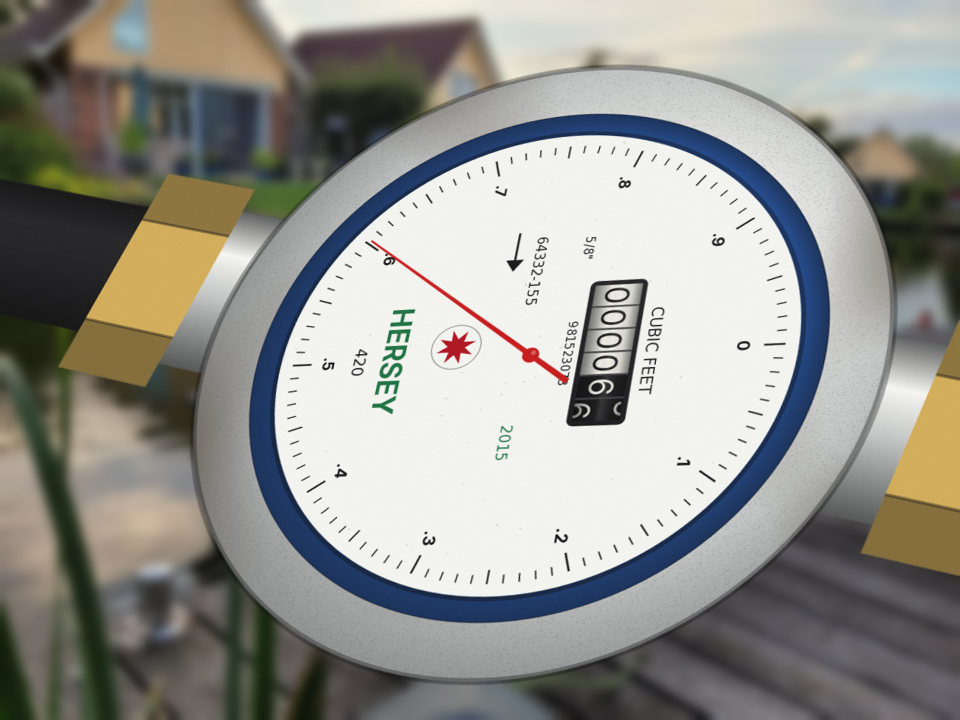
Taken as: 65.60
